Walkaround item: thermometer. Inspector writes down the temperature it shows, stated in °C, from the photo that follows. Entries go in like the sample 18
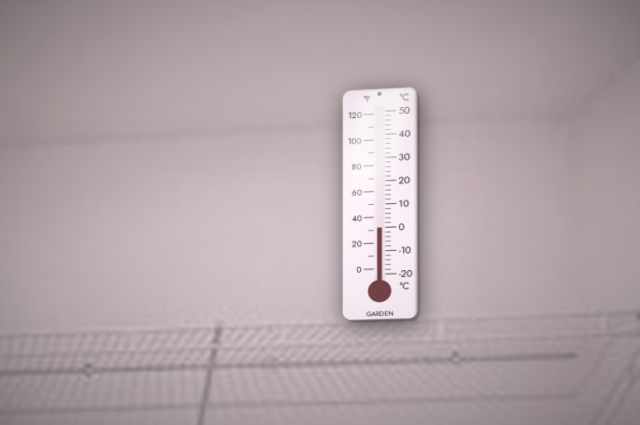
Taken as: 0
